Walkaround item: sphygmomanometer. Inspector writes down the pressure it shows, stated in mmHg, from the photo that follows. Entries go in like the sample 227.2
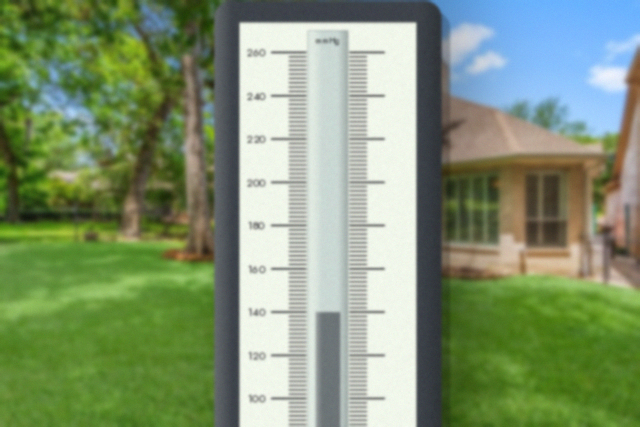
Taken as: 140
